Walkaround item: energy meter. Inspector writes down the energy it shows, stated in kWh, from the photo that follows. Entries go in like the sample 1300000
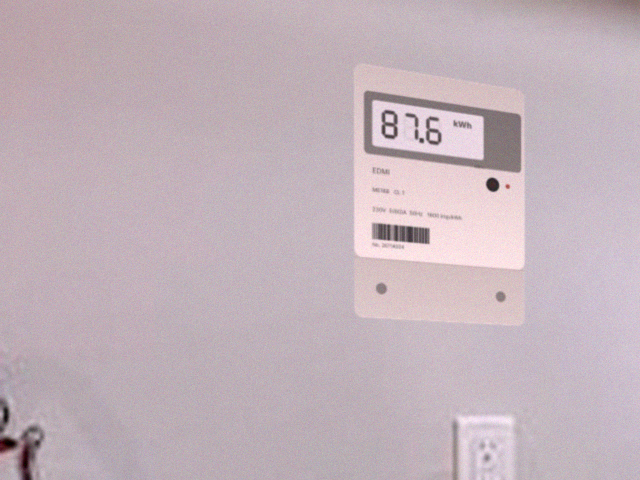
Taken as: 87.6
